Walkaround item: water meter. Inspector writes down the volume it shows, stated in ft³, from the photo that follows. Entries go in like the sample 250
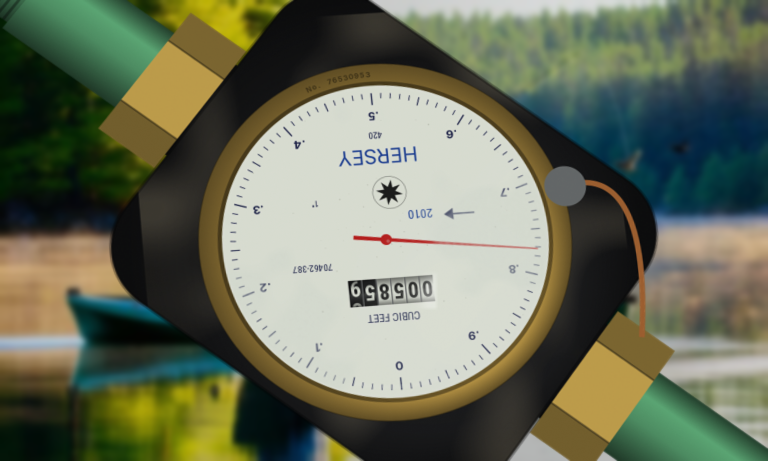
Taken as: 5858.77
